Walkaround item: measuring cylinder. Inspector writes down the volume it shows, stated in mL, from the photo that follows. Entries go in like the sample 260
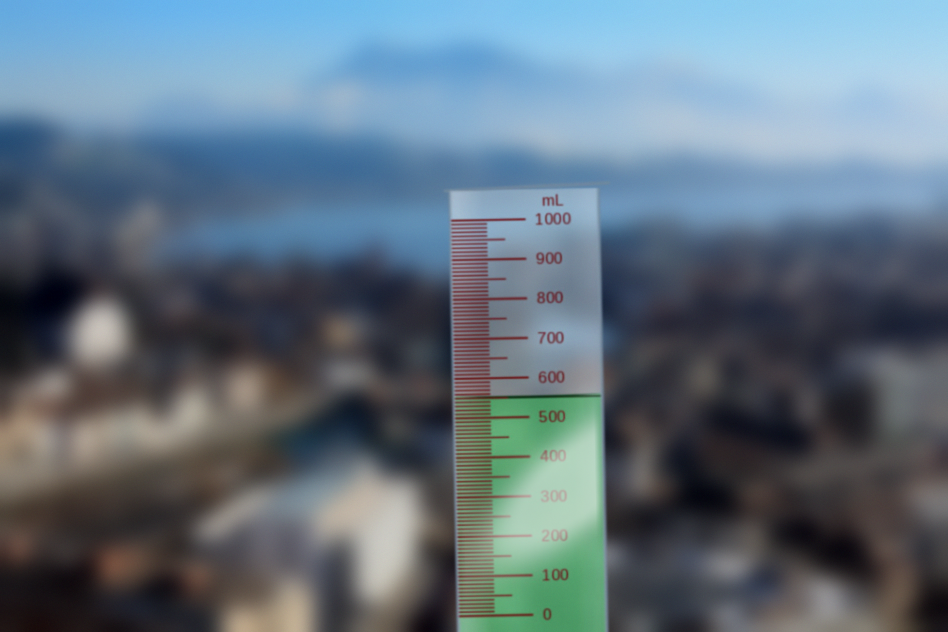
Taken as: 550
